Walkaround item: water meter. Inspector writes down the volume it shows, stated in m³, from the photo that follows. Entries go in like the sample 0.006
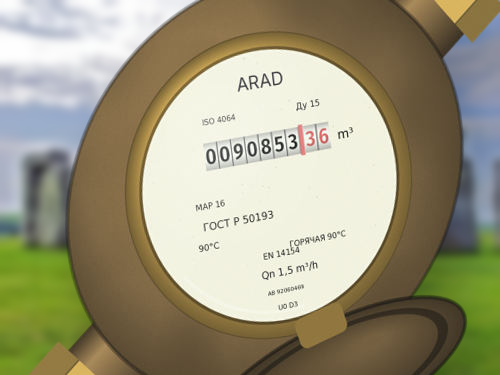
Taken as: 90853.36
